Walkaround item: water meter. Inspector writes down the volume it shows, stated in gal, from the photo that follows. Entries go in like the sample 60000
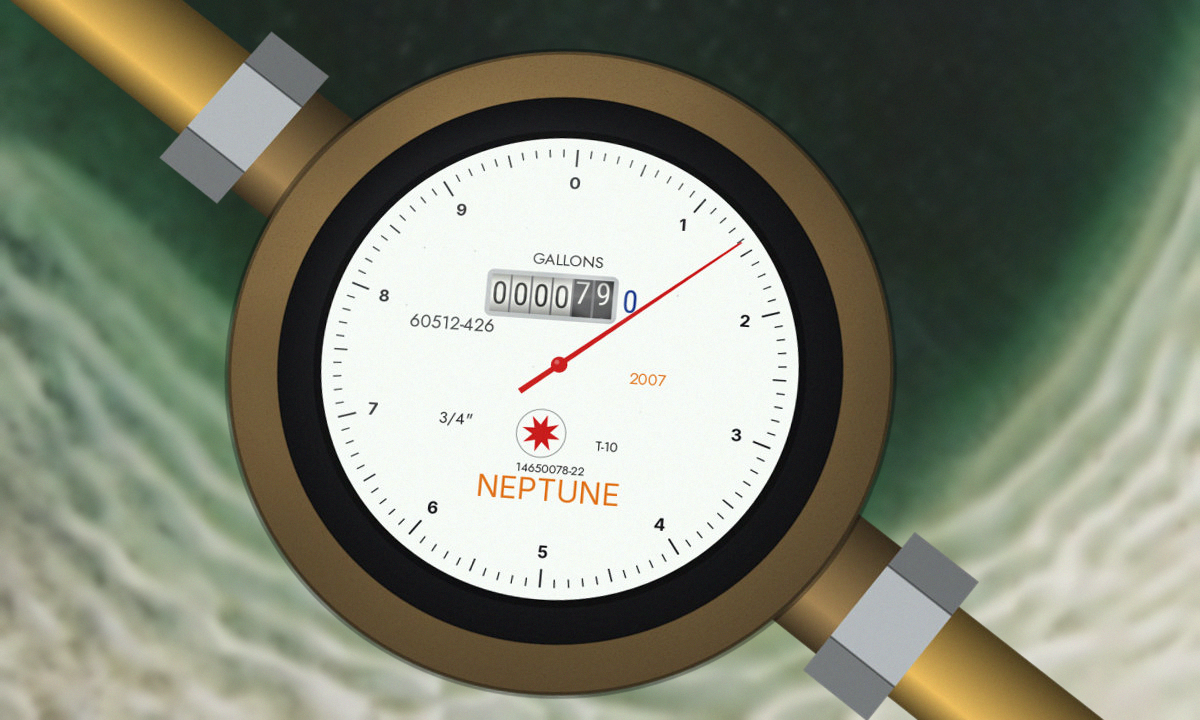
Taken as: 791.4
